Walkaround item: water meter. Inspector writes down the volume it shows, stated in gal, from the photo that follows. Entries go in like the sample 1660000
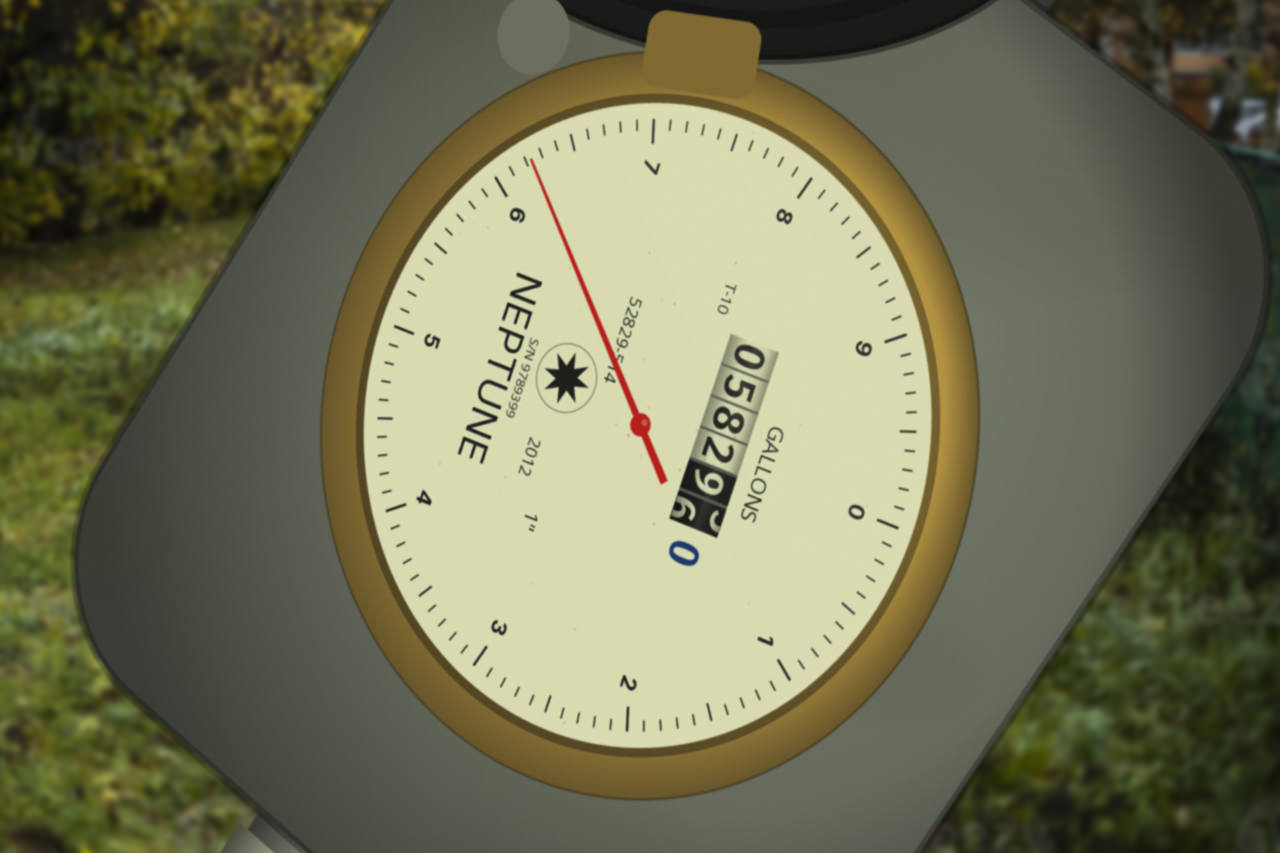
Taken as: 582956.2
